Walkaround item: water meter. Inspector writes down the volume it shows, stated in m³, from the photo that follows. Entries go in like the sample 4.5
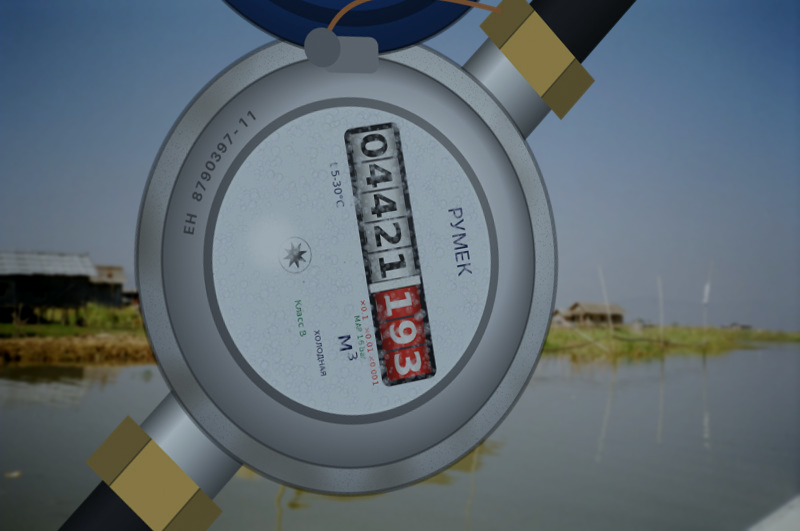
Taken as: 4421.193
